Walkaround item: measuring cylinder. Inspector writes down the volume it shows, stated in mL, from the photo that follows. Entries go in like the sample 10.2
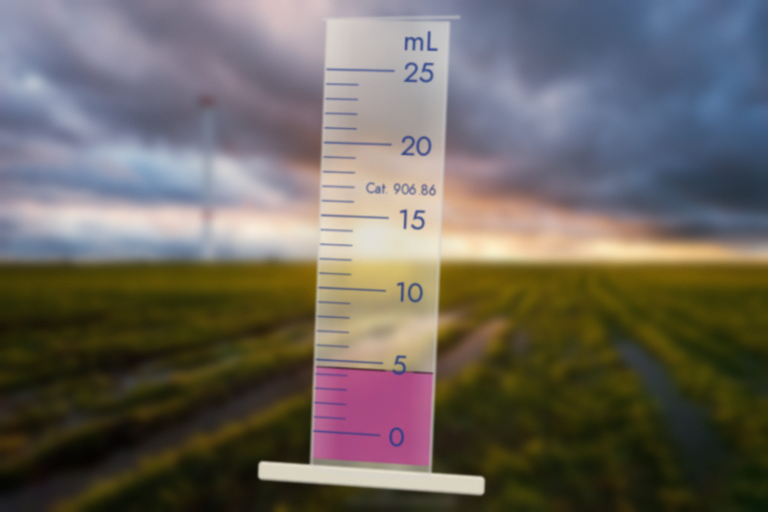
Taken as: 4.5
